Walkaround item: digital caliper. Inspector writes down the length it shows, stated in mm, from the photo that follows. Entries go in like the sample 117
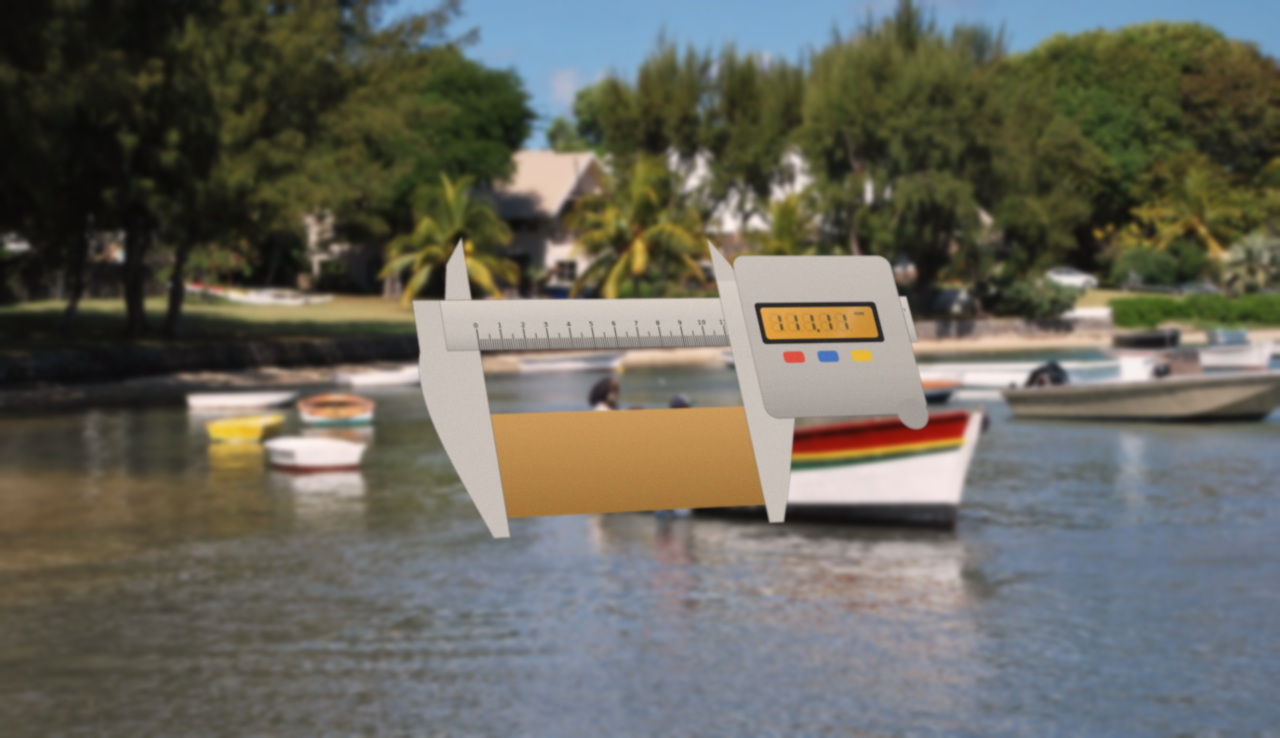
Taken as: 111.11
